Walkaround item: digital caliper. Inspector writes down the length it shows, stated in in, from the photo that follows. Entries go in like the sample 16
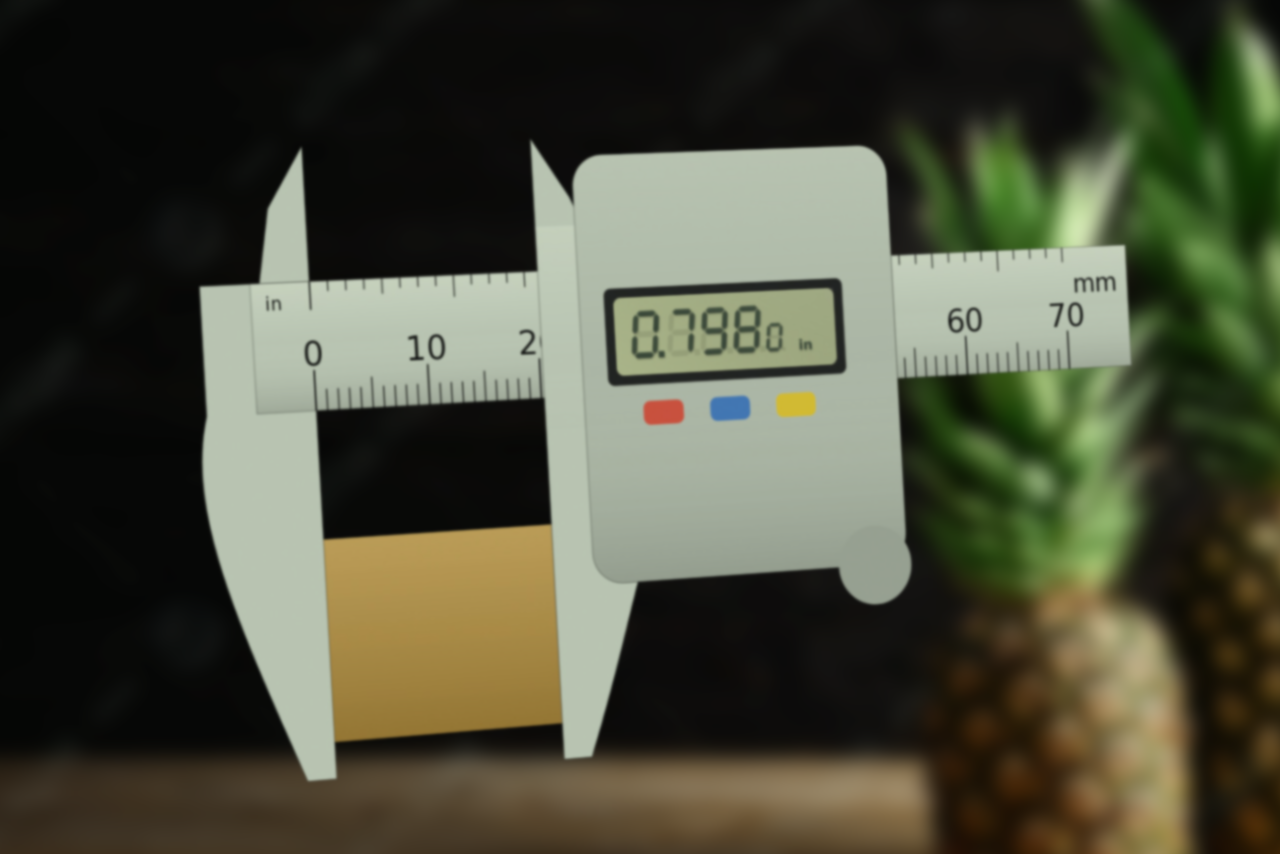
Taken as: 0.7980
